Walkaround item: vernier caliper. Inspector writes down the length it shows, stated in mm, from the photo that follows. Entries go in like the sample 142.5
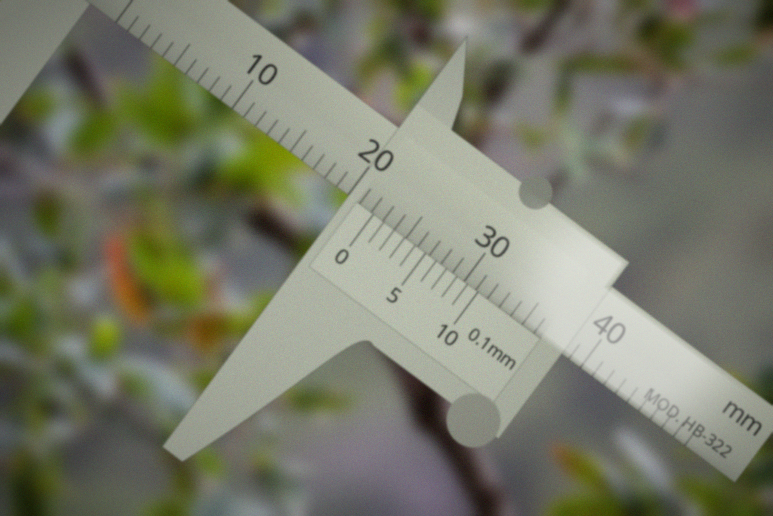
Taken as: 22.2
